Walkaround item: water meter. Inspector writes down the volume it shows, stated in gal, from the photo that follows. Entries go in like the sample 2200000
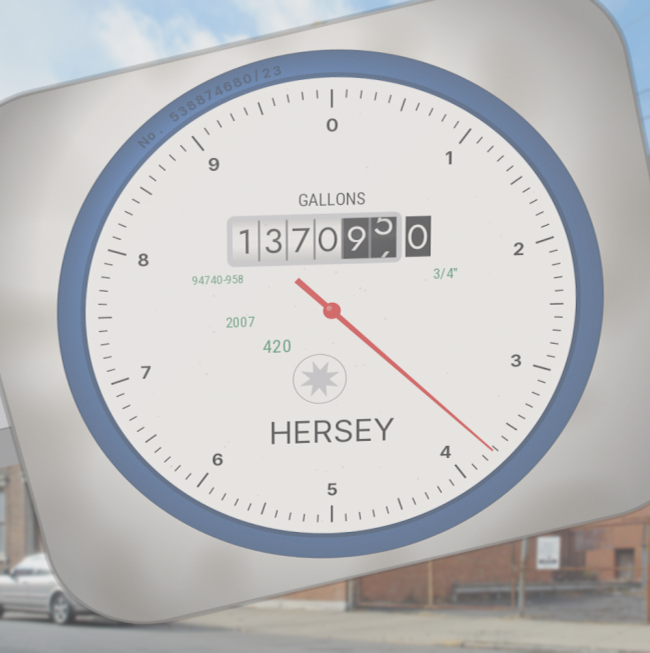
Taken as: 1370953.7
